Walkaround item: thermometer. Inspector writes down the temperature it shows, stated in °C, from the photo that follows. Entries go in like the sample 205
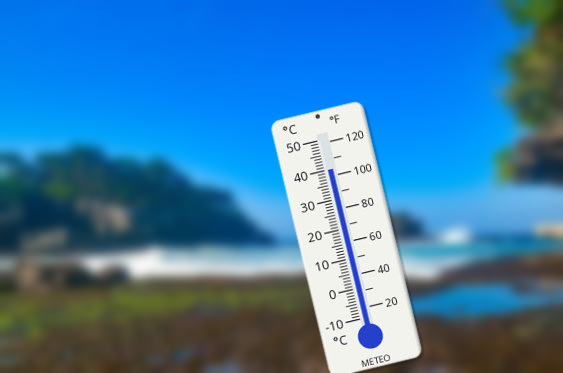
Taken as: 40
